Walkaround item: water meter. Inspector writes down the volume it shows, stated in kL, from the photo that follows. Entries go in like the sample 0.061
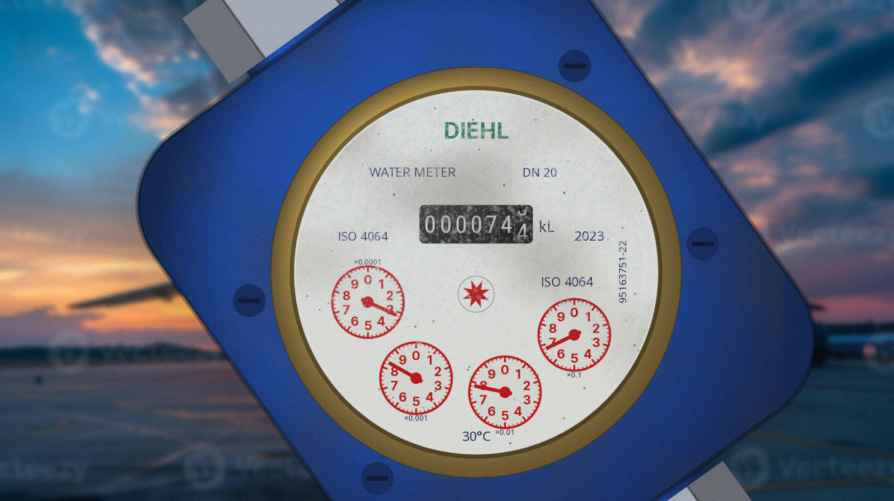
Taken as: 743.6783
